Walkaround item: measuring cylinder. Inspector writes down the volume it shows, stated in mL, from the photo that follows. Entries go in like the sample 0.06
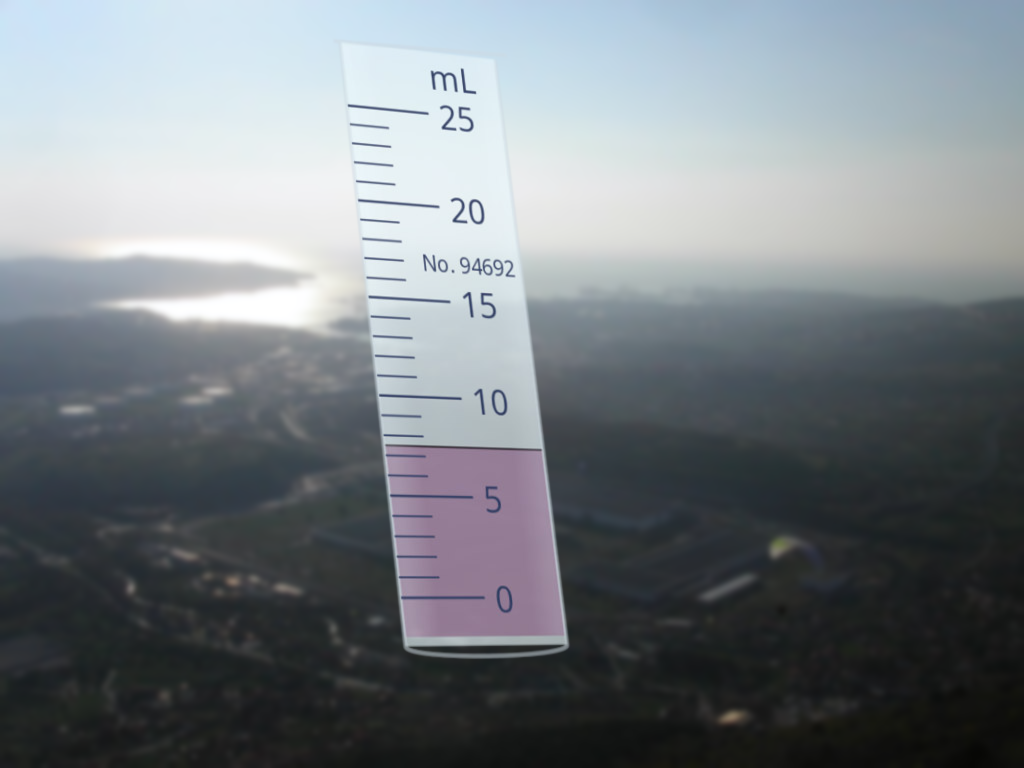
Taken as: 7.5
